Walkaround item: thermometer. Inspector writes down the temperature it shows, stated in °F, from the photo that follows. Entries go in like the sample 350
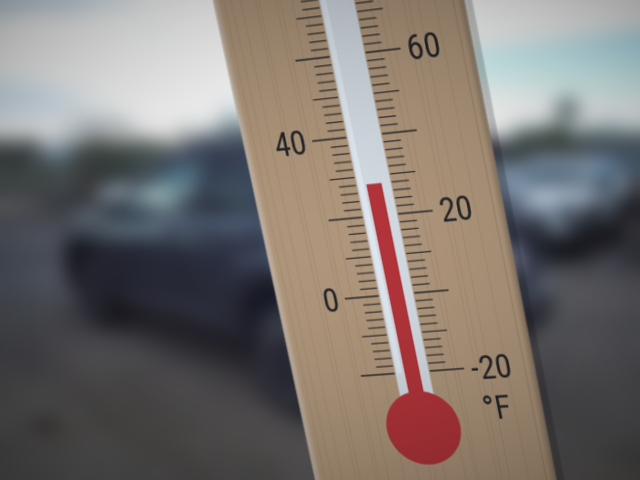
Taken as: 28
